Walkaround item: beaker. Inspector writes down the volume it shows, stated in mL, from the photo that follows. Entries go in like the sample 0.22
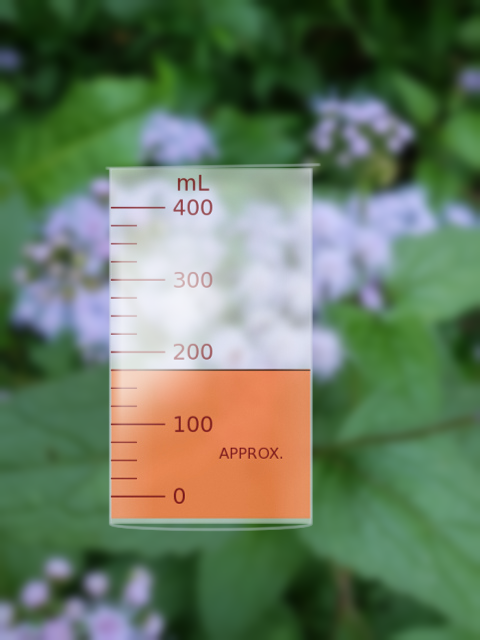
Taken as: 175
